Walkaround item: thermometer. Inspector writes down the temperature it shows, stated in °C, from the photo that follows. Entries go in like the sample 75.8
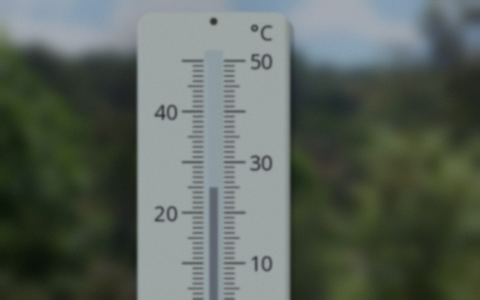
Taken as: 25
